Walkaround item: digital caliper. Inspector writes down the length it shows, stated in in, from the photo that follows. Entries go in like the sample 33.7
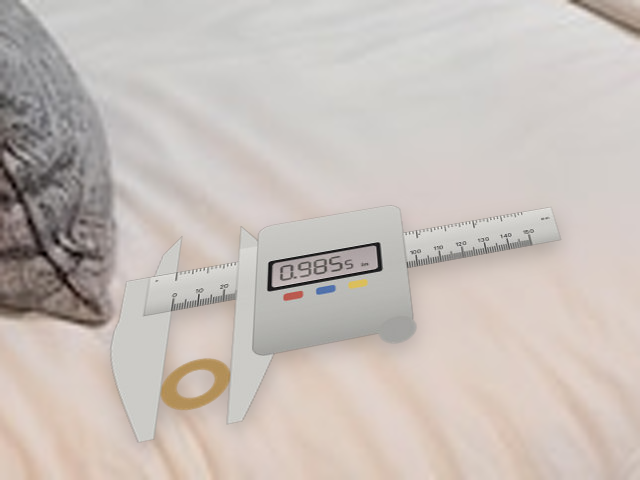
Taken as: 0.9855
